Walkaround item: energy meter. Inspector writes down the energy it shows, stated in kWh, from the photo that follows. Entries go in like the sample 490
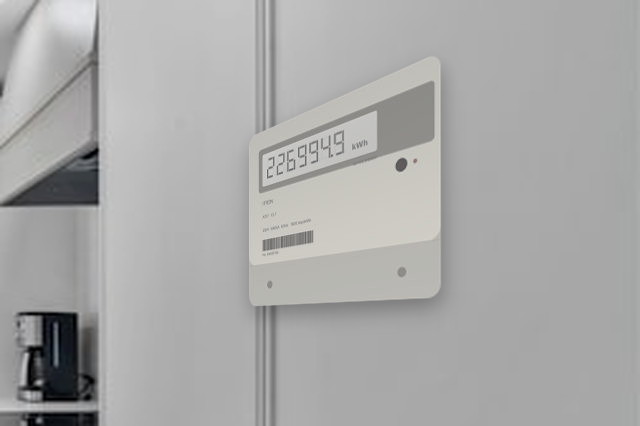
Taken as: 226994.9
